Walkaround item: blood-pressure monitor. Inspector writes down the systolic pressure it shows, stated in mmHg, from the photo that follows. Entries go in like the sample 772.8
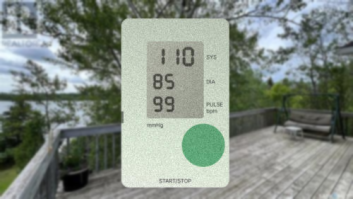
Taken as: 110
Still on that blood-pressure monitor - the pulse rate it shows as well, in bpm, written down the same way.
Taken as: 99
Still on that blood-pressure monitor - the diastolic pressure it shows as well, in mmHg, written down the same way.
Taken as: 85
